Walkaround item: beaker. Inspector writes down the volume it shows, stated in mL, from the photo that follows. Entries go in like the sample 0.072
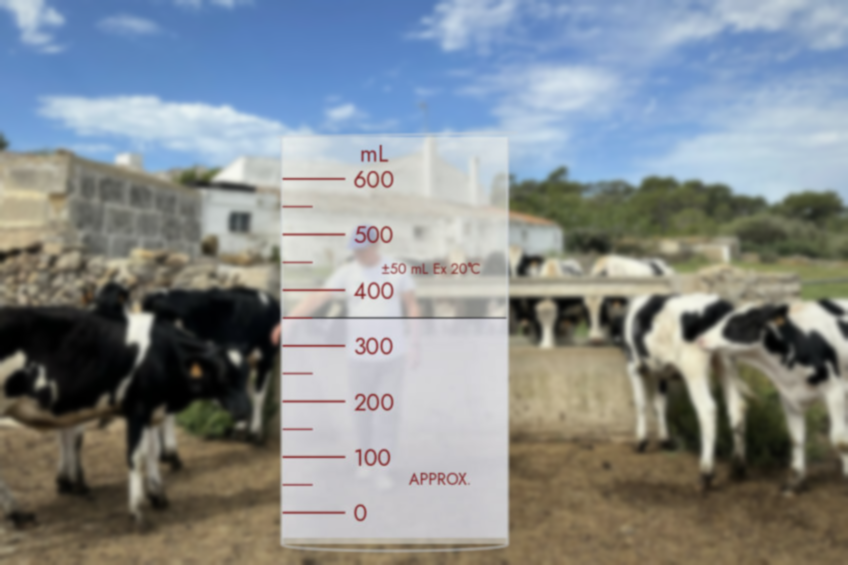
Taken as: 350
